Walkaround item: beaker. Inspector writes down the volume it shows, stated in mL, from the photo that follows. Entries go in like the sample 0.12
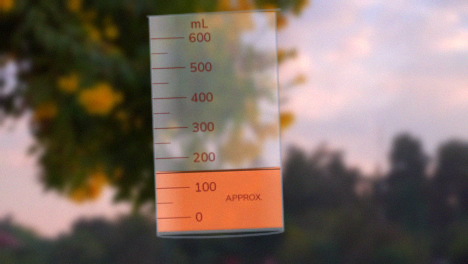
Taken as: 150
